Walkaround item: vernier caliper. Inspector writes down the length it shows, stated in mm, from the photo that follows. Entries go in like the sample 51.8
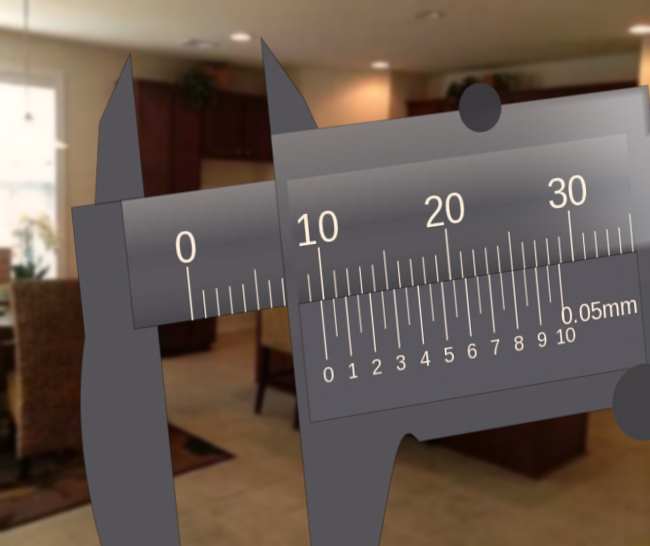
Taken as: 9.8
